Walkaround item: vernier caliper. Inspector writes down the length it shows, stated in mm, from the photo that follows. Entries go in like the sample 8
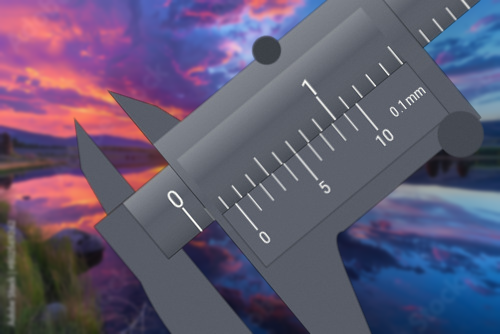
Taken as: 2.5
